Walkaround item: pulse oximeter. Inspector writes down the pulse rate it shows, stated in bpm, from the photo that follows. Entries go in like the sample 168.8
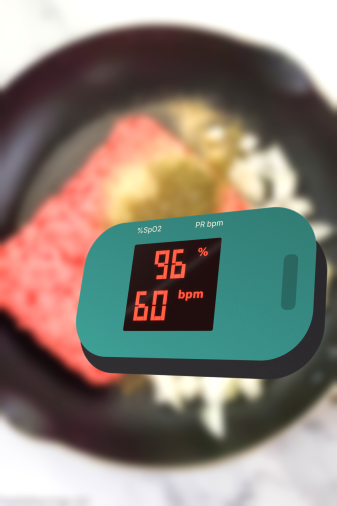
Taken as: 60
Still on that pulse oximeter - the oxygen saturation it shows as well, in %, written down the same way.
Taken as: 96
